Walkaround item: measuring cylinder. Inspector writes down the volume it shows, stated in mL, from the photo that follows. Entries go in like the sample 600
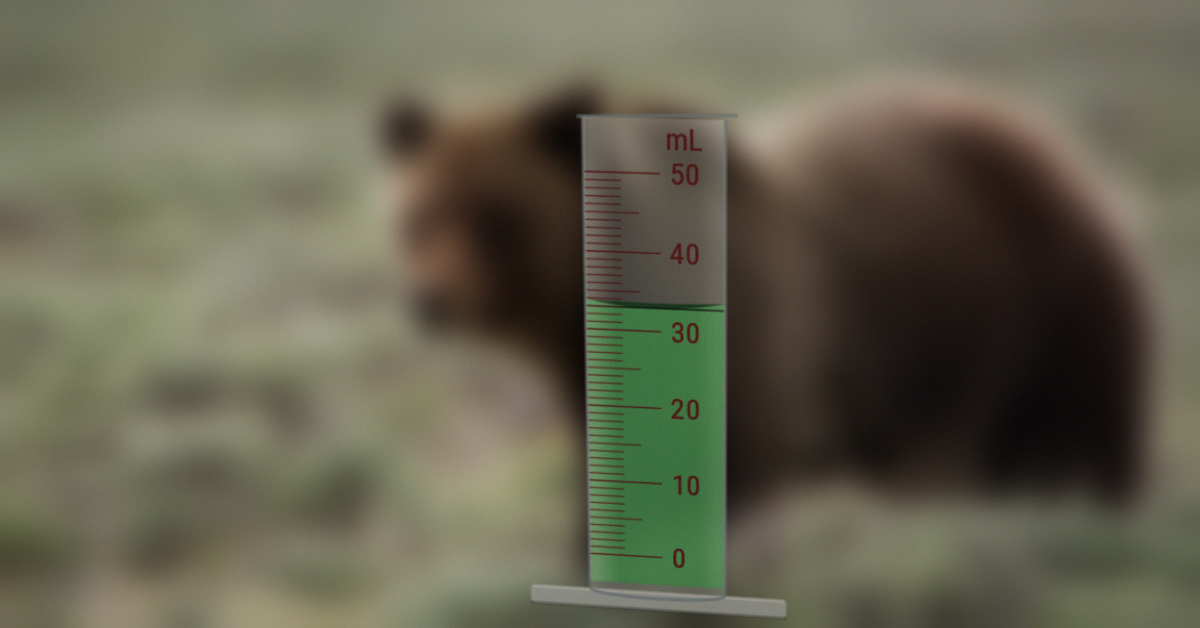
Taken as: 33
